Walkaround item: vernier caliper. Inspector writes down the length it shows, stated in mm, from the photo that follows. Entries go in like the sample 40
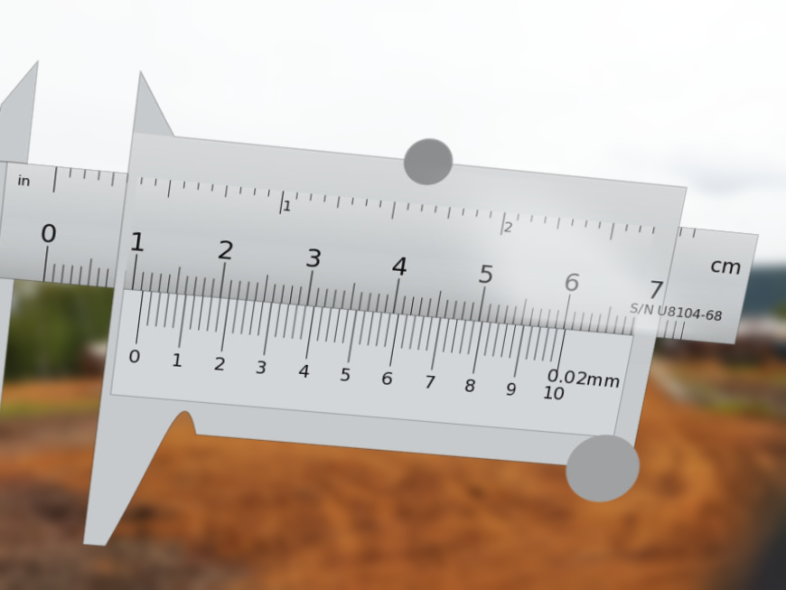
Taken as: 11.2
